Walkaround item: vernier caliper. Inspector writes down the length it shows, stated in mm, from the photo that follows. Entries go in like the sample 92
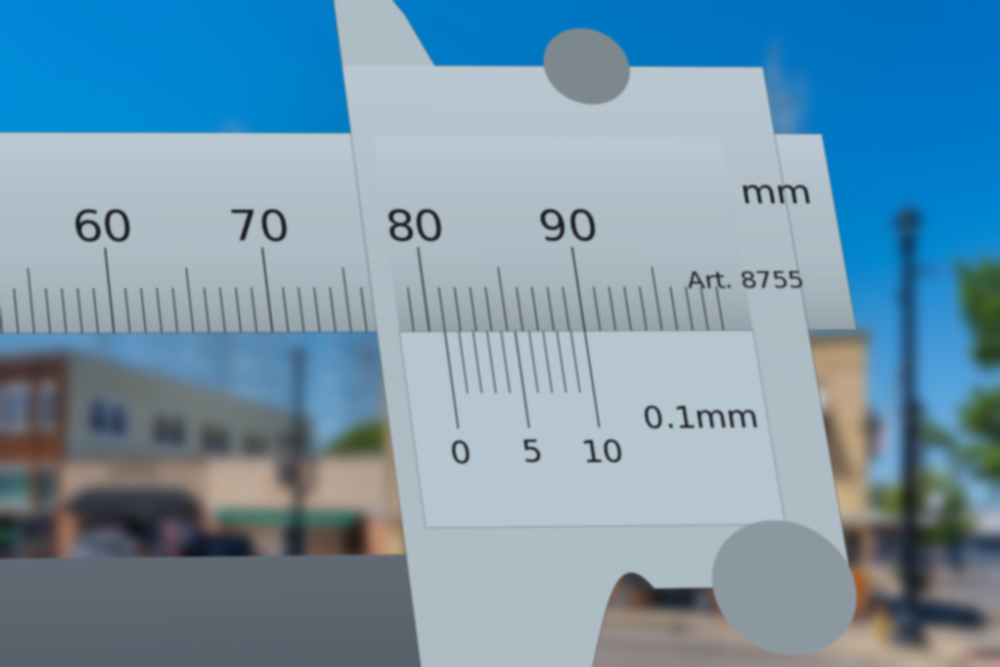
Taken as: 81.0
